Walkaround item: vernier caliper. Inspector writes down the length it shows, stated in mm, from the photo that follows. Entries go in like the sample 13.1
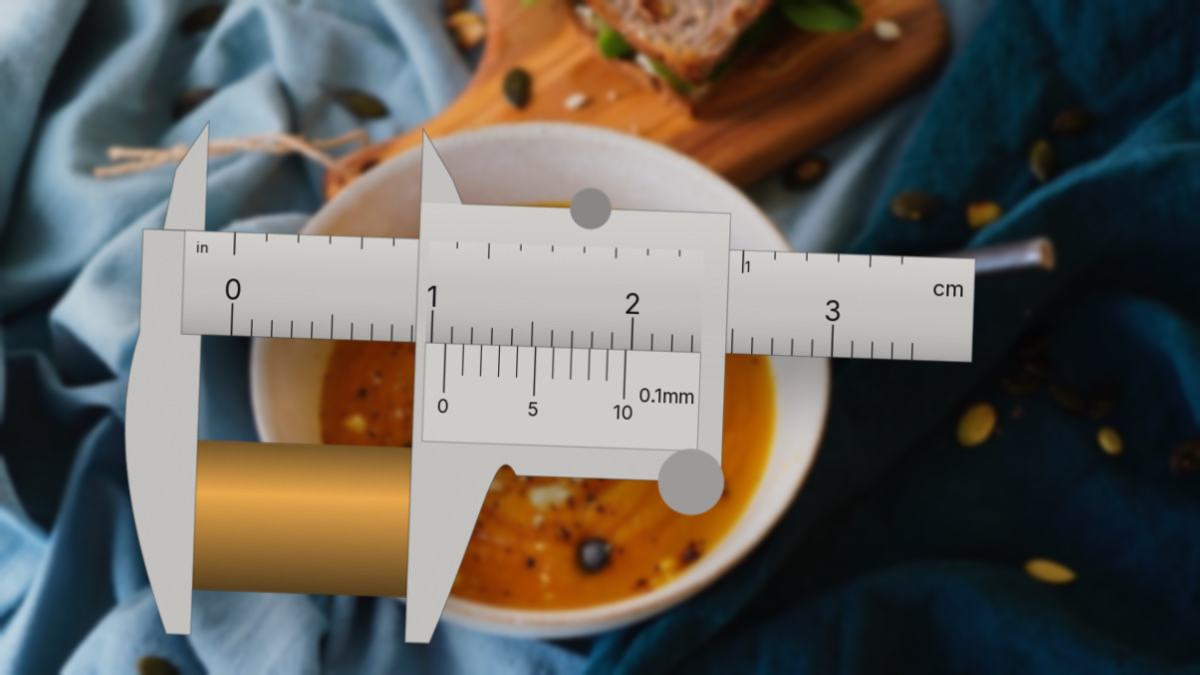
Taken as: 10.7
